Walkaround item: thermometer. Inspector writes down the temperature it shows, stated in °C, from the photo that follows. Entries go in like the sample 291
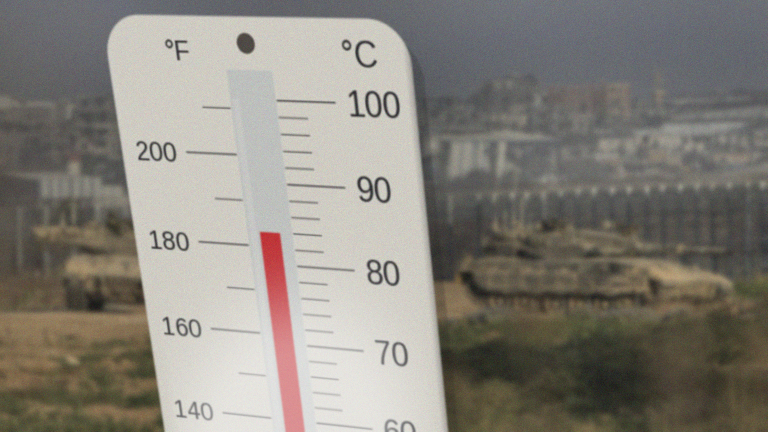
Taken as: 84
